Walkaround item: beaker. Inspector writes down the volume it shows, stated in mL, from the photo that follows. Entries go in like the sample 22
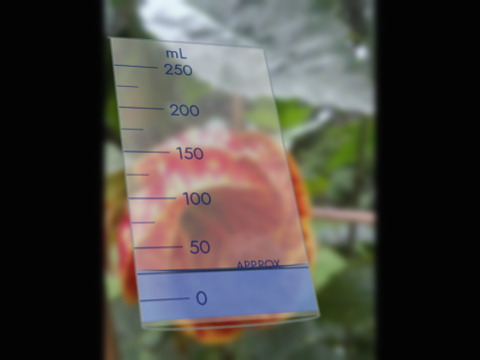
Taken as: 25
